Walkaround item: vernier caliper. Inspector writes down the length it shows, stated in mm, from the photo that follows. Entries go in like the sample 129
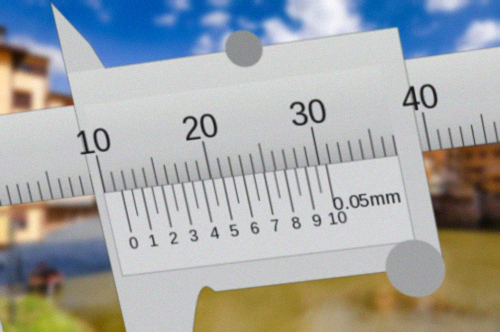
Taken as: 11.6
